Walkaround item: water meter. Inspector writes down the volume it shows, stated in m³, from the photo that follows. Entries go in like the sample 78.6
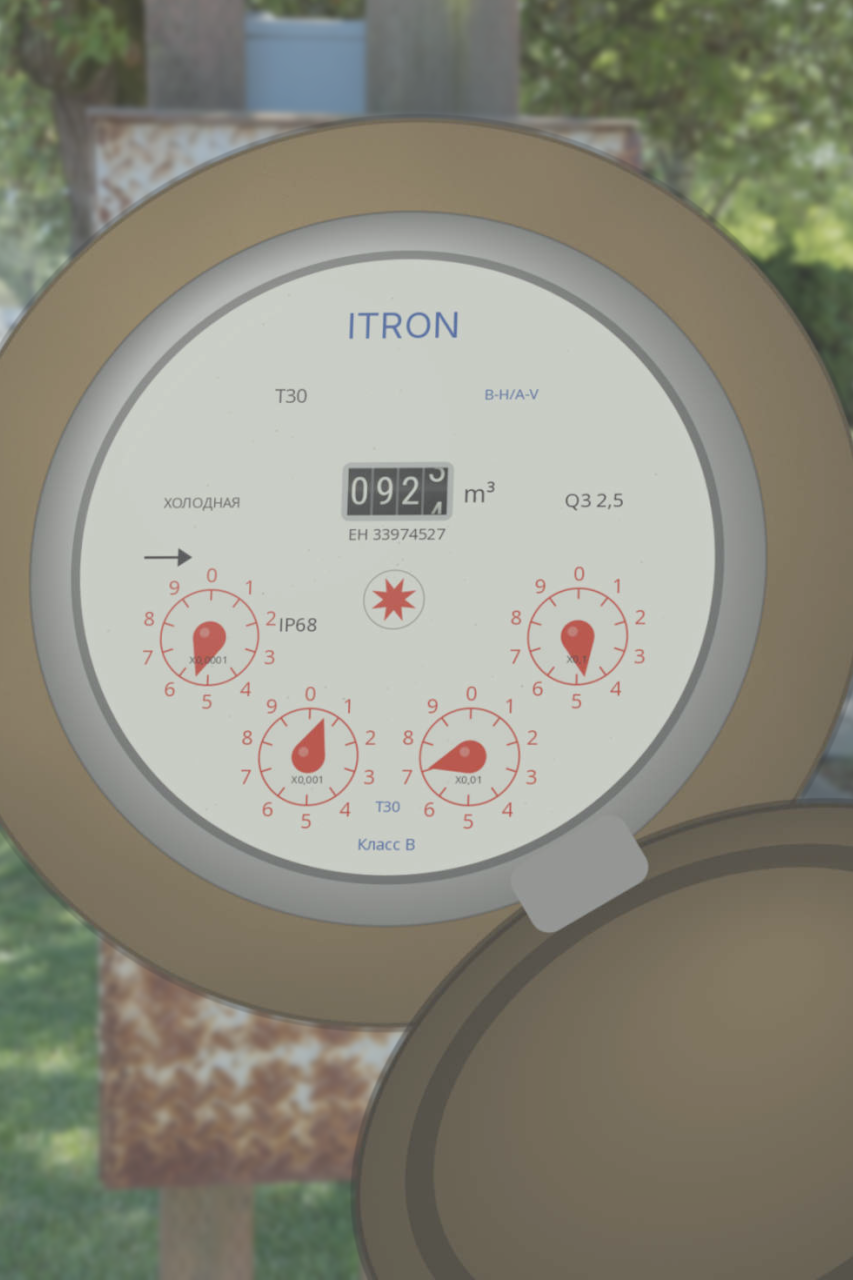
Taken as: 923.4705
